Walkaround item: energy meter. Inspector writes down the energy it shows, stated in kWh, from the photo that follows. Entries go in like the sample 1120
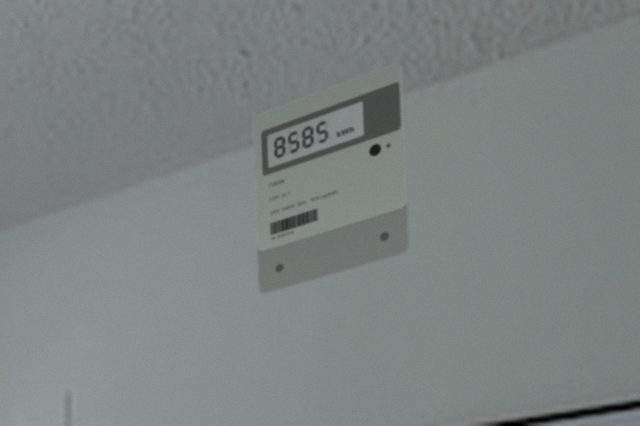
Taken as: 8585
